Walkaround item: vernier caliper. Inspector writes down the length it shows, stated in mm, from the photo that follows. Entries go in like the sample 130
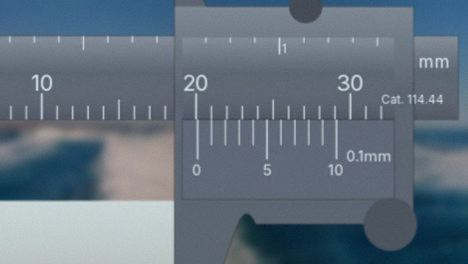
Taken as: 20.1
